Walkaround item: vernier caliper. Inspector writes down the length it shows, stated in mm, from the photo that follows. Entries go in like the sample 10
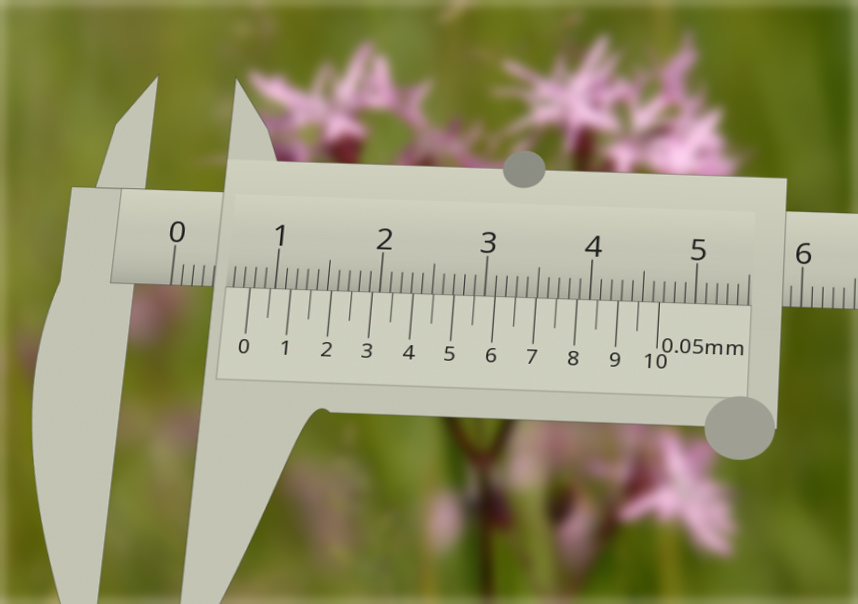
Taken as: 7.6
